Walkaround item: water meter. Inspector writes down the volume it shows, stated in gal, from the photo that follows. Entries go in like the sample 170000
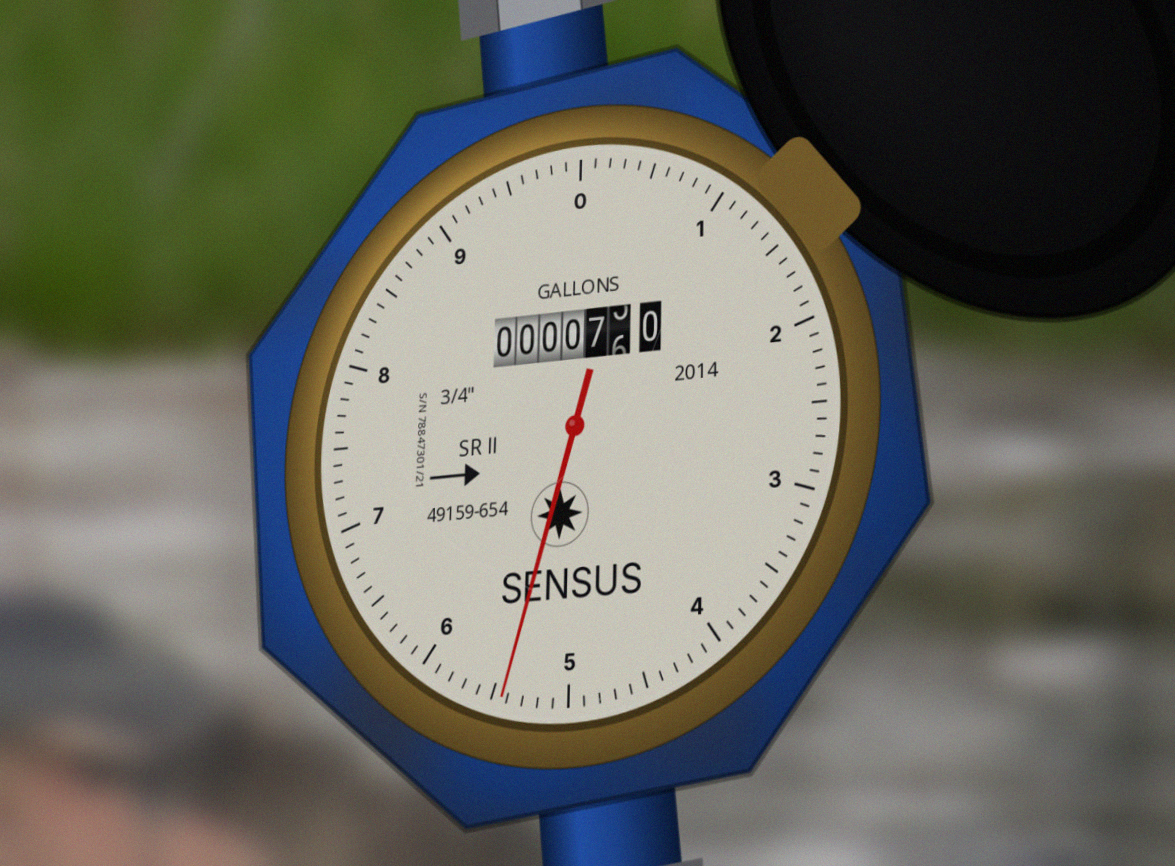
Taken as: 755.4
